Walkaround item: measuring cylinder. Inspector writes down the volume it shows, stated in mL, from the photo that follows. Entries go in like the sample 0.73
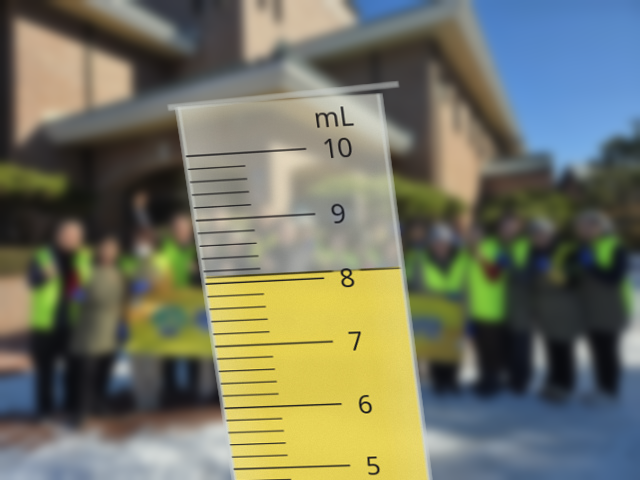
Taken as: 8.1
